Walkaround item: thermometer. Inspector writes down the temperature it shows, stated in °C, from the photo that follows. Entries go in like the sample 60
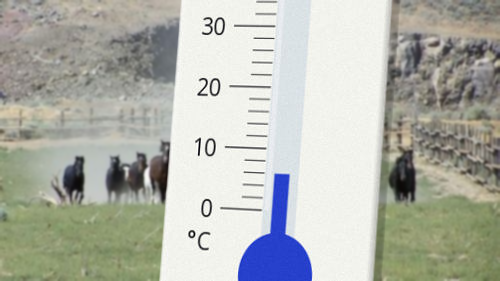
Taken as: 6
